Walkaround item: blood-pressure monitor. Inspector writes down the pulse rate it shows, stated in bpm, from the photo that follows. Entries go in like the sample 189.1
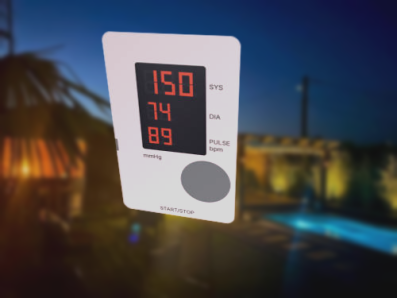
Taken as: 89
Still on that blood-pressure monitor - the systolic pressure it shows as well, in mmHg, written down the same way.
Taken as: 150
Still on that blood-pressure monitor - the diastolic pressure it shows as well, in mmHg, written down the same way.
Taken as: 74
